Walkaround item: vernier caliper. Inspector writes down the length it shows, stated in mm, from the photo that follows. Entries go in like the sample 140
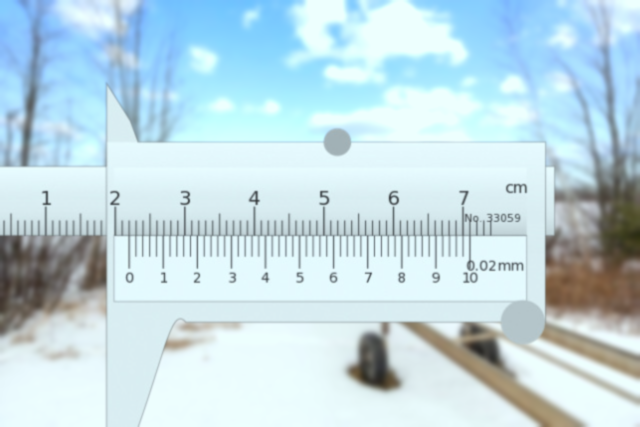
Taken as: 22.0
